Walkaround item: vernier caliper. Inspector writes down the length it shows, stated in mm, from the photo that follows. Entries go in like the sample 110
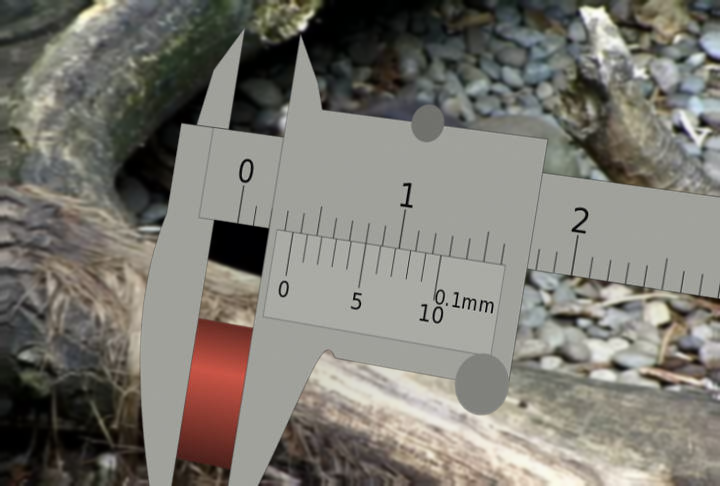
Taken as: 3.5
